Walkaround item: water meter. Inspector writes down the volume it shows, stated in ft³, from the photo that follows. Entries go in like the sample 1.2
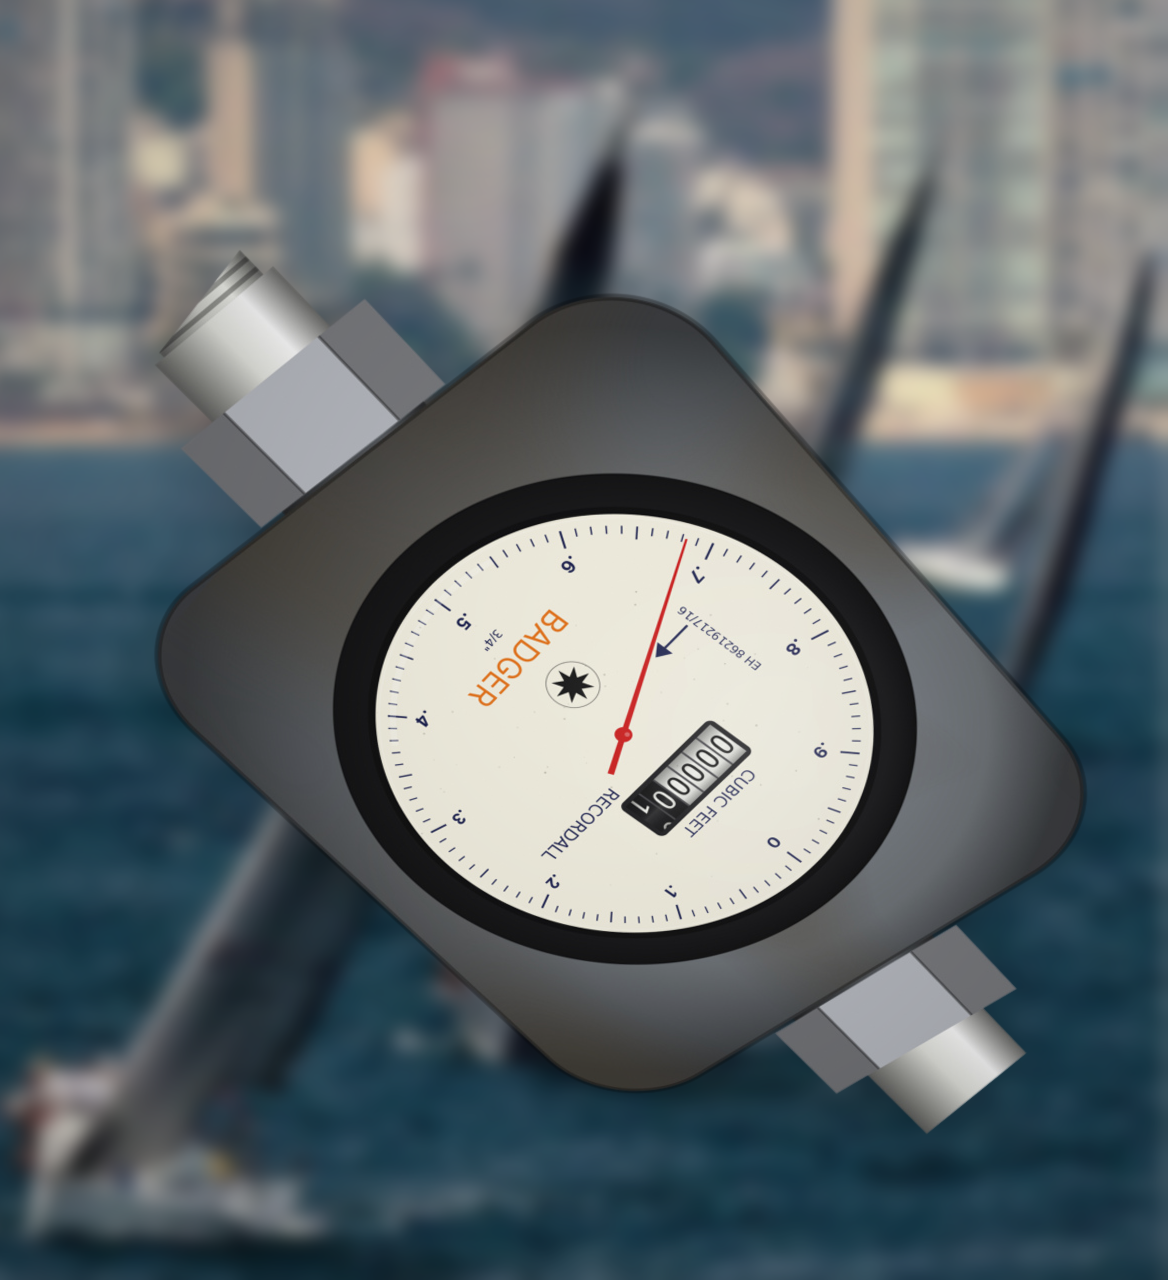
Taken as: 0.68
